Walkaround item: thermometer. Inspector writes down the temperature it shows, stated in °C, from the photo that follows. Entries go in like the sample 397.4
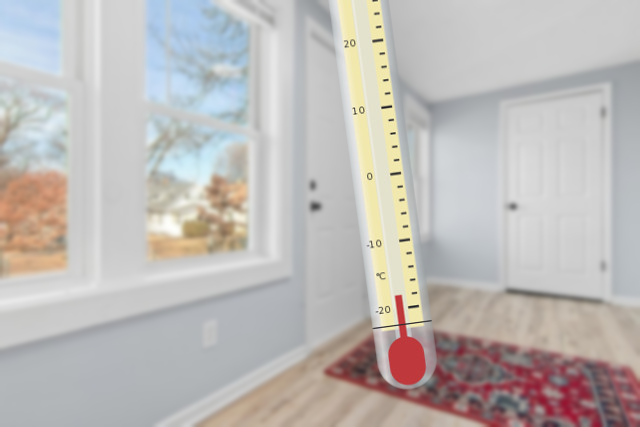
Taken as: -18
